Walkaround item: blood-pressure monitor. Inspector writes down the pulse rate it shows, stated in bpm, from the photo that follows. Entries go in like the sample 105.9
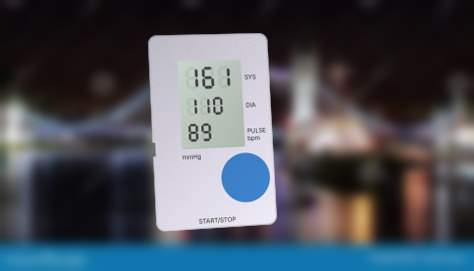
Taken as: 89
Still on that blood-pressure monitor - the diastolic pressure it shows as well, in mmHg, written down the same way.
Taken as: 110
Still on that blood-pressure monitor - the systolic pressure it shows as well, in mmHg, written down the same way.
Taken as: 161
